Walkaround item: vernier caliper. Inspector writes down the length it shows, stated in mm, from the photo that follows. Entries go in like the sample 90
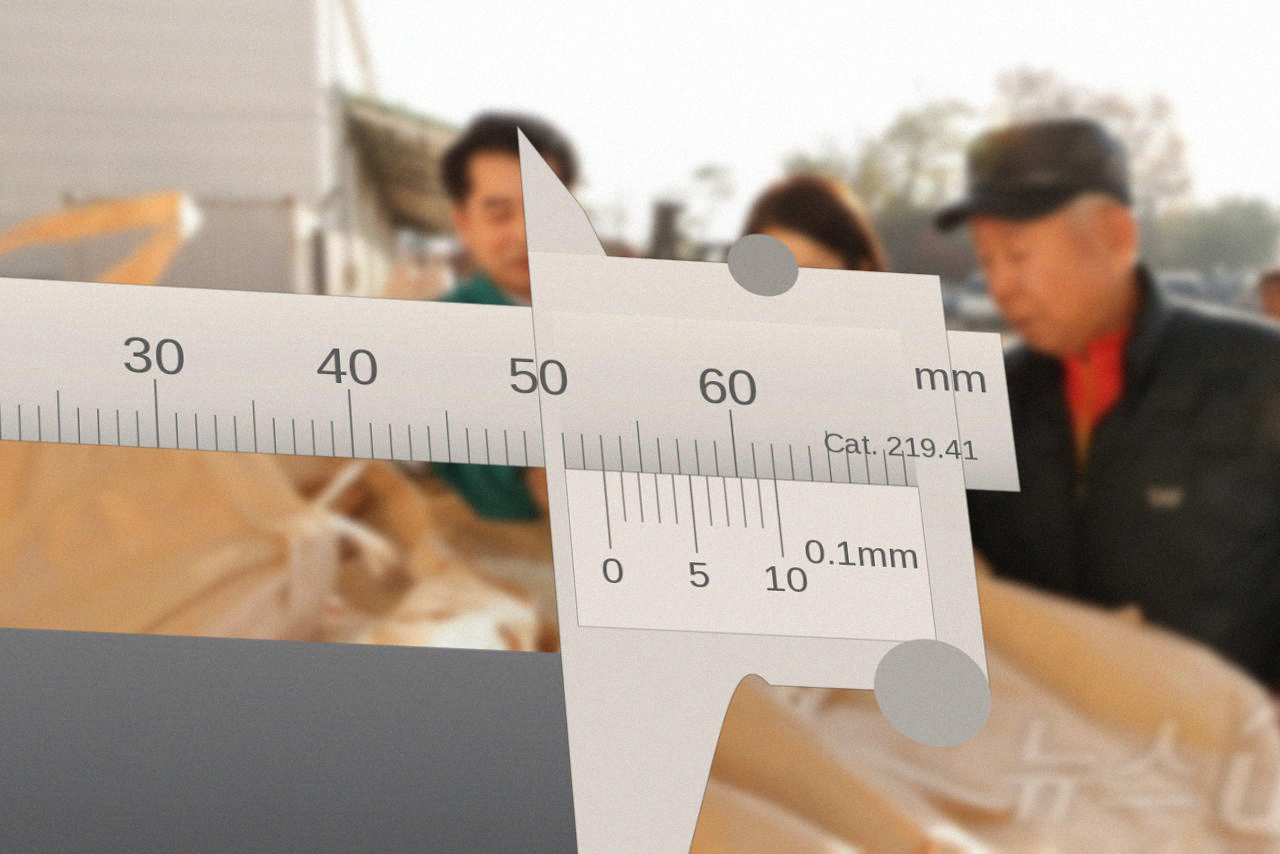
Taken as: 53.0
